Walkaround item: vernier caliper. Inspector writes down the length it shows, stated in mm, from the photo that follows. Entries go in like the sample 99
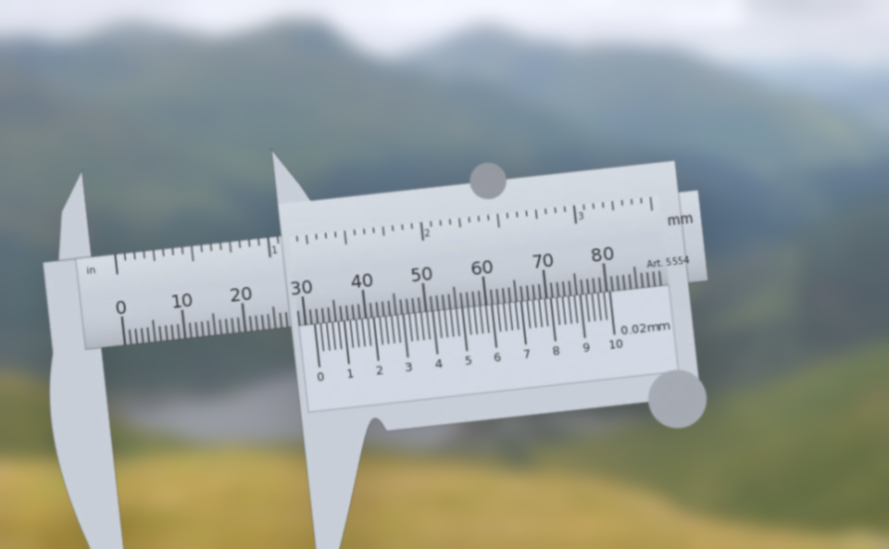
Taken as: 31.5
